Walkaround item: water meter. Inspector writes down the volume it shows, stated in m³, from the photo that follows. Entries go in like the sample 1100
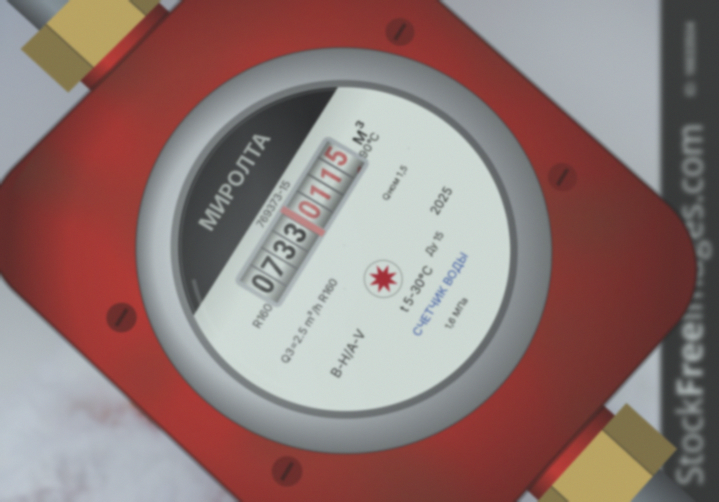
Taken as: 733.0115
